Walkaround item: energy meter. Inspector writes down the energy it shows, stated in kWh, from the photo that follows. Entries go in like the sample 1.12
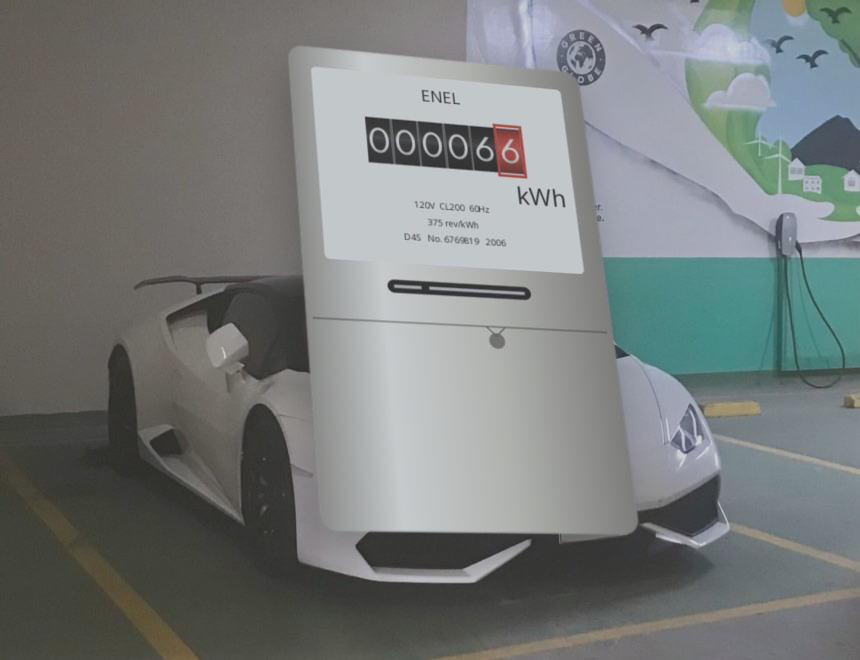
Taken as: 6.6
